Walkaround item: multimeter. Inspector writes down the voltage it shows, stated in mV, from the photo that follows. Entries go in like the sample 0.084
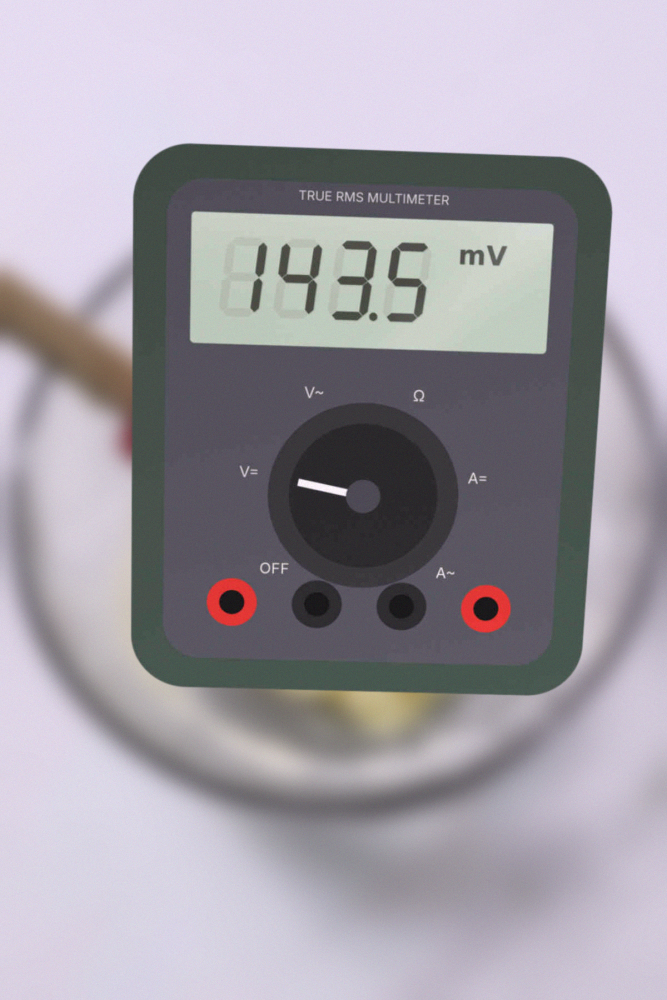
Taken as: 143.5
